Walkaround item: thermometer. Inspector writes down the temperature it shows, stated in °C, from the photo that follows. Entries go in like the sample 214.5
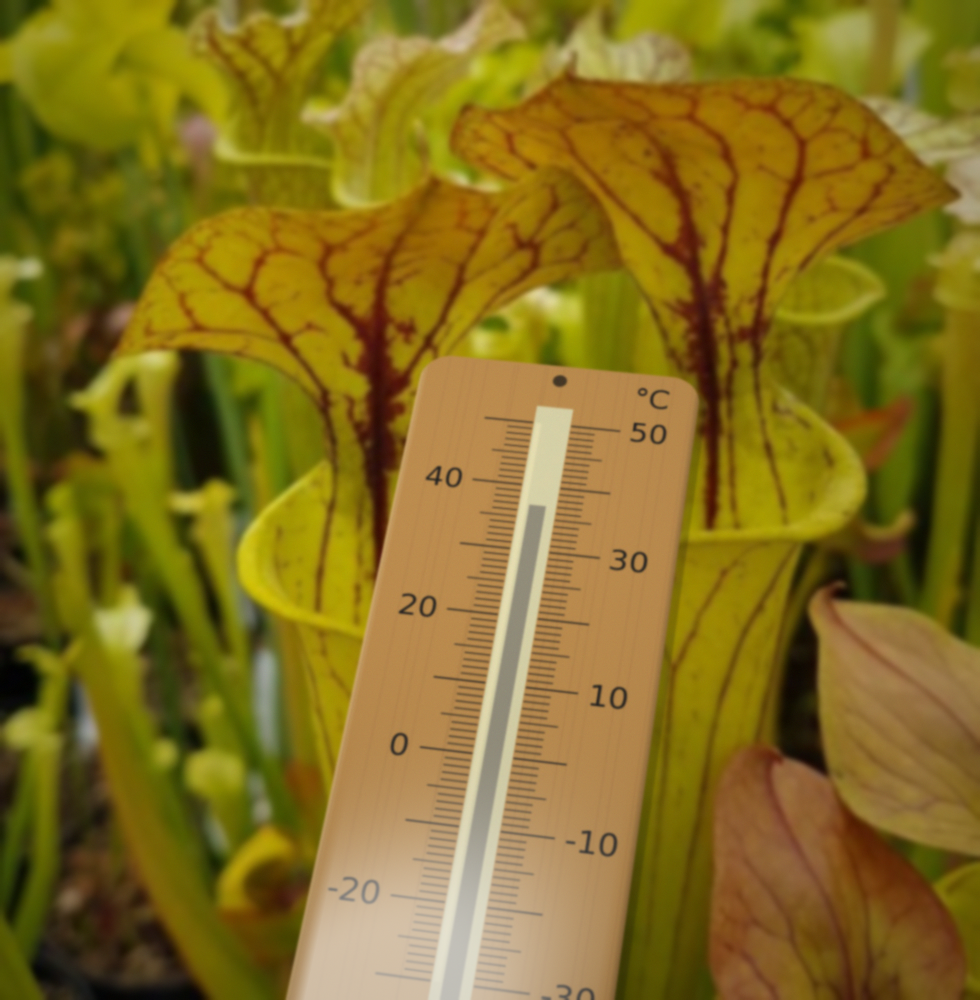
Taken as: 37
